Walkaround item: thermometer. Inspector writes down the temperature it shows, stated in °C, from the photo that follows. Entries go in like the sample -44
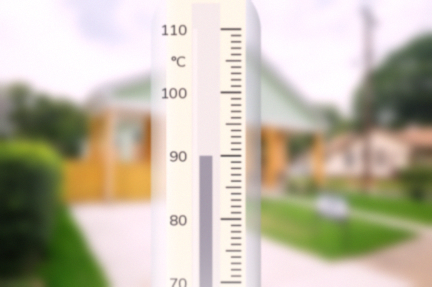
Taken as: 90
